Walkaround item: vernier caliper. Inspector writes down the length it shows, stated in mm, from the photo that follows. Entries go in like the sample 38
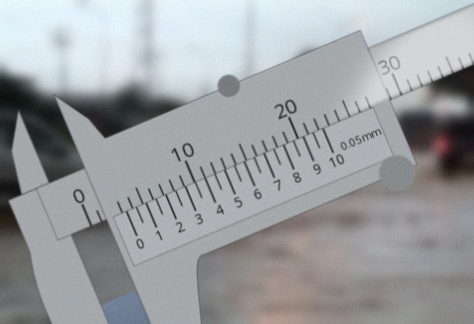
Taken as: 3.4
